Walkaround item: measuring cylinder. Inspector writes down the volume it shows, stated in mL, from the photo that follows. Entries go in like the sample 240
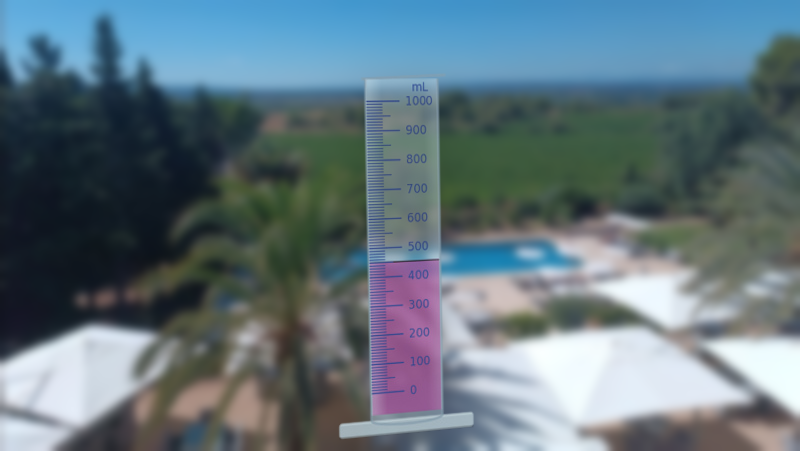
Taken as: 450
